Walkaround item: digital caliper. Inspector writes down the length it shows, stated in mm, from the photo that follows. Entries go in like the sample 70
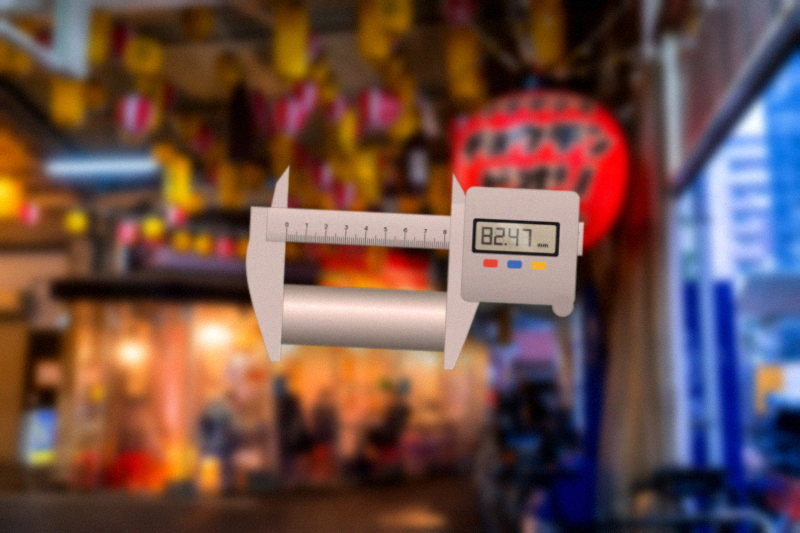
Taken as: 82.47
